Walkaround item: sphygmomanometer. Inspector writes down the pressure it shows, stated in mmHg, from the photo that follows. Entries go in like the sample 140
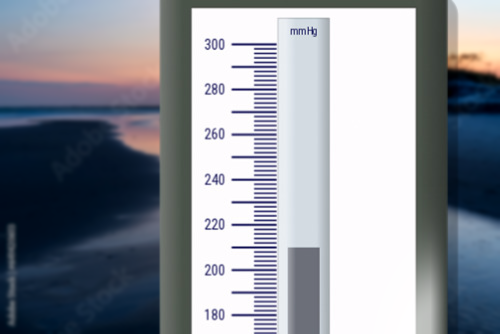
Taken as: 210
